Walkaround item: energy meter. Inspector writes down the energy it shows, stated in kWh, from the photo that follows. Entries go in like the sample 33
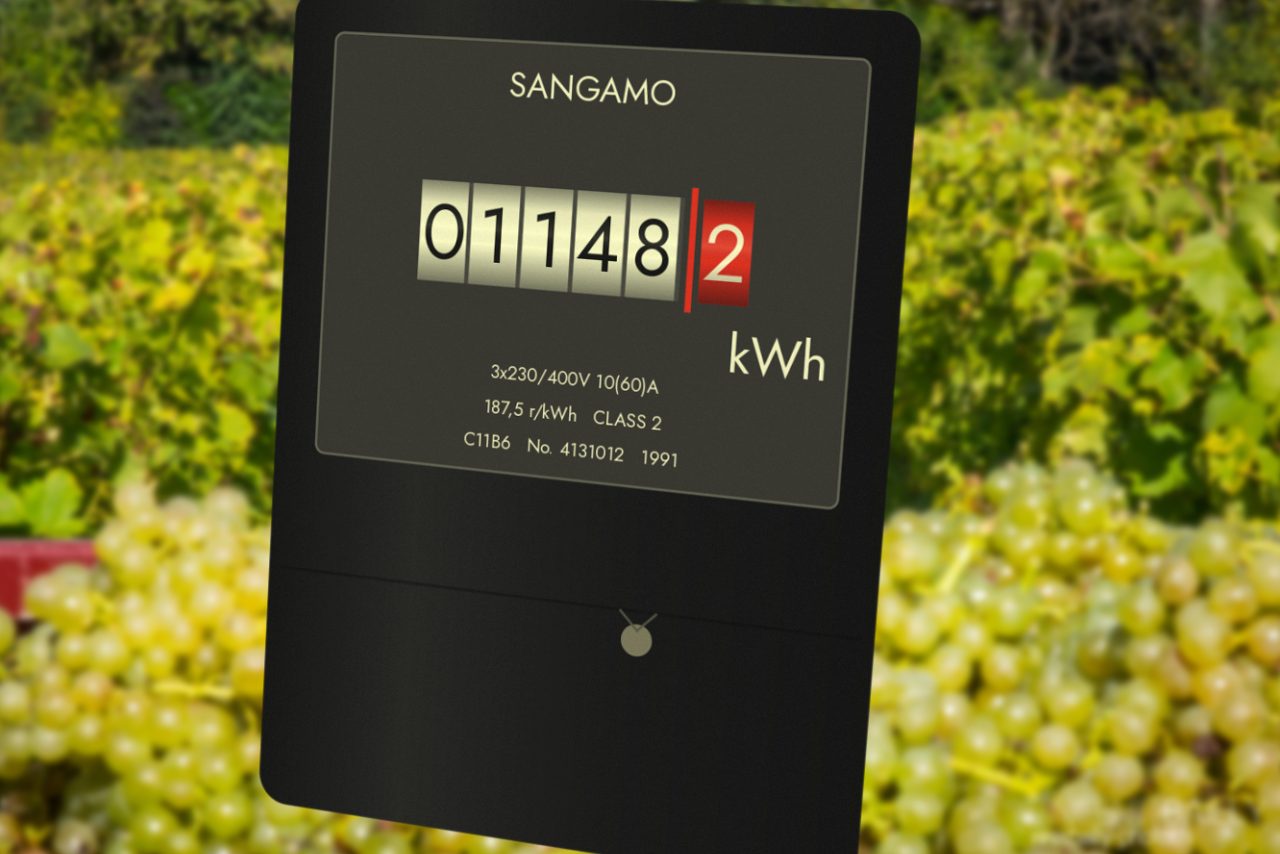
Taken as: 1148.2
